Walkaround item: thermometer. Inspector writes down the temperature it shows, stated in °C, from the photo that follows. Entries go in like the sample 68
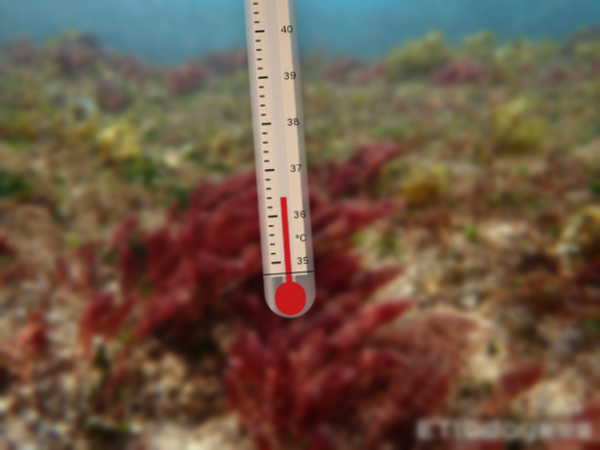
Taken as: 36.4
